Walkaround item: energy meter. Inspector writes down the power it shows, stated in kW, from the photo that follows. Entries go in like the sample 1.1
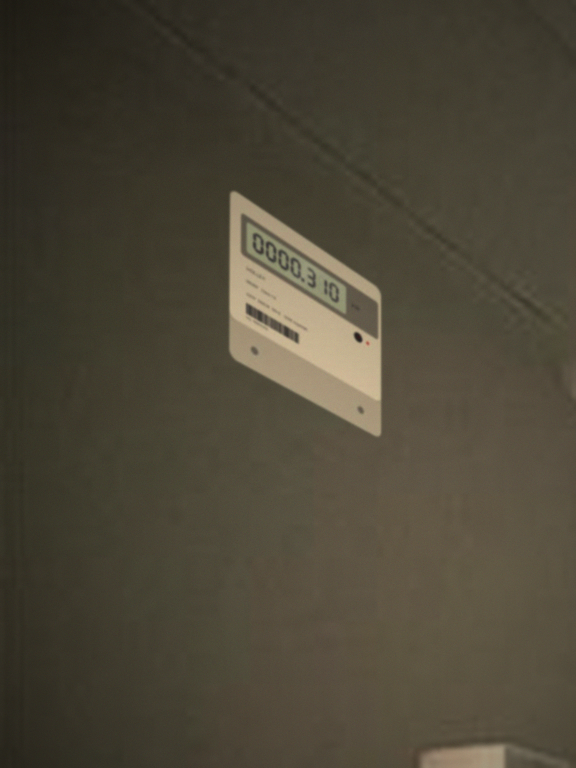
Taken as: 0.310
